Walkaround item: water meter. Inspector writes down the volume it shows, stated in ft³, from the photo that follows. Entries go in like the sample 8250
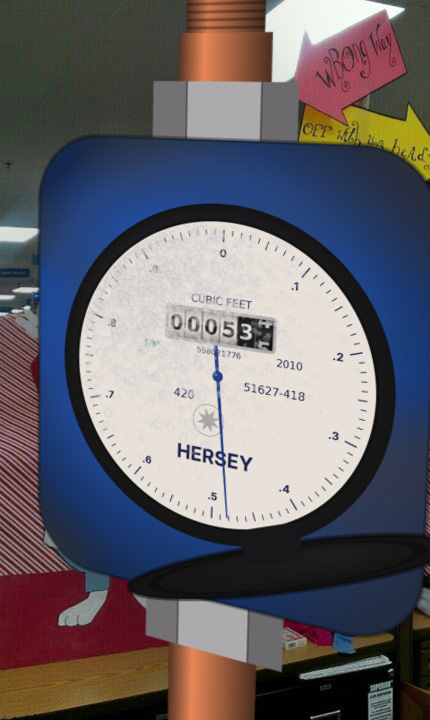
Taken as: 534.48
